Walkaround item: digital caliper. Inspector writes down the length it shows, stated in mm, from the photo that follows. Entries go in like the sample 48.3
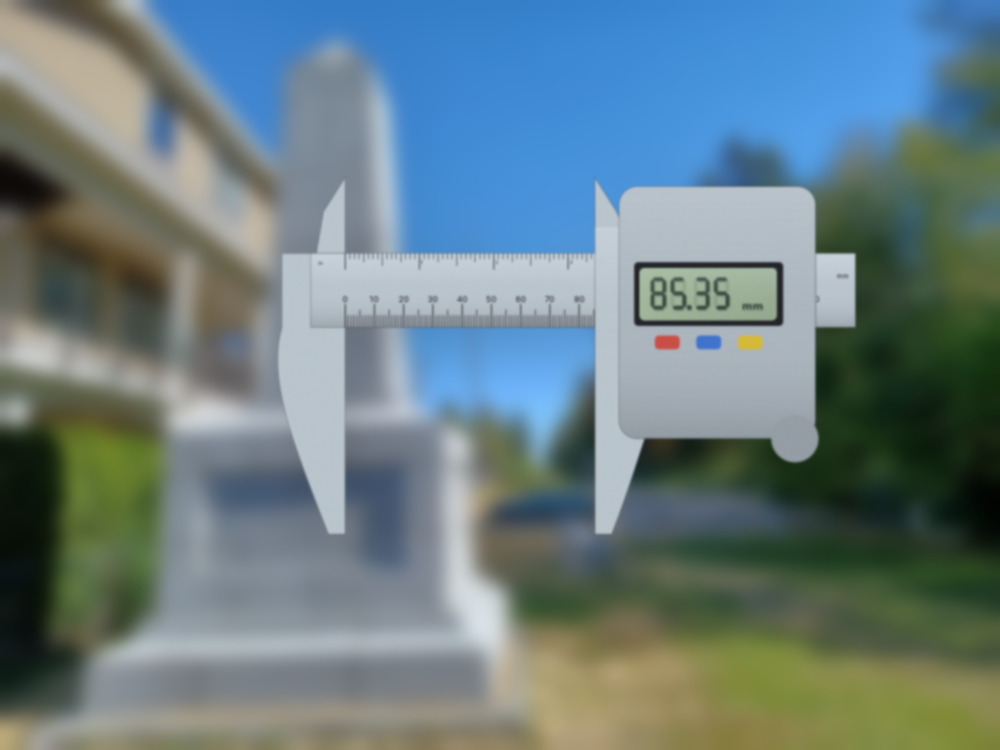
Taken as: 85.35
